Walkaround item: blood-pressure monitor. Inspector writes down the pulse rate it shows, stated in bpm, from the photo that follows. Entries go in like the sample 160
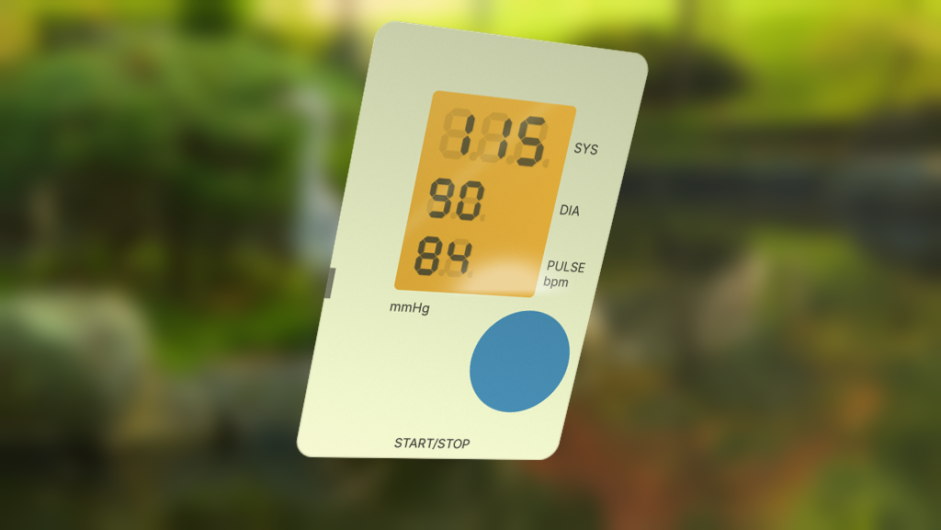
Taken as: 84
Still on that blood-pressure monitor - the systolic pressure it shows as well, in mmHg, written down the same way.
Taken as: 115
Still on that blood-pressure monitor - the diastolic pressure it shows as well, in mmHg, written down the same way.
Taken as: 90
